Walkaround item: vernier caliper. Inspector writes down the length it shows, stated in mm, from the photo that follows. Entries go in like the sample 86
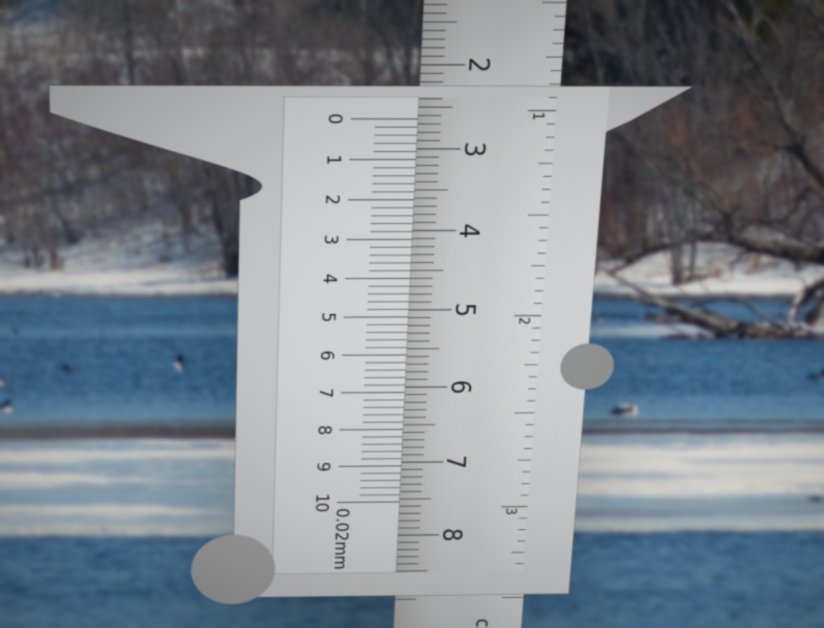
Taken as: 26.4
